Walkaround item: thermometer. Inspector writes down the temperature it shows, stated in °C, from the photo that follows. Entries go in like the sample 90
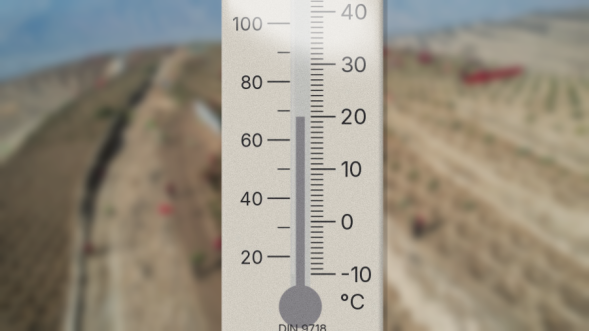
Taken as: 20
